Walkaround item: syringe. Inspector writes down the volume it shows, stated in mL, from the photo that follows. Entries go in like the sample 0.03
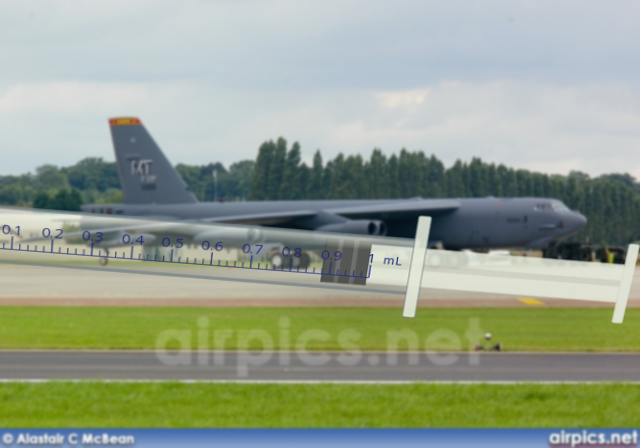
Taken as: 0.88
